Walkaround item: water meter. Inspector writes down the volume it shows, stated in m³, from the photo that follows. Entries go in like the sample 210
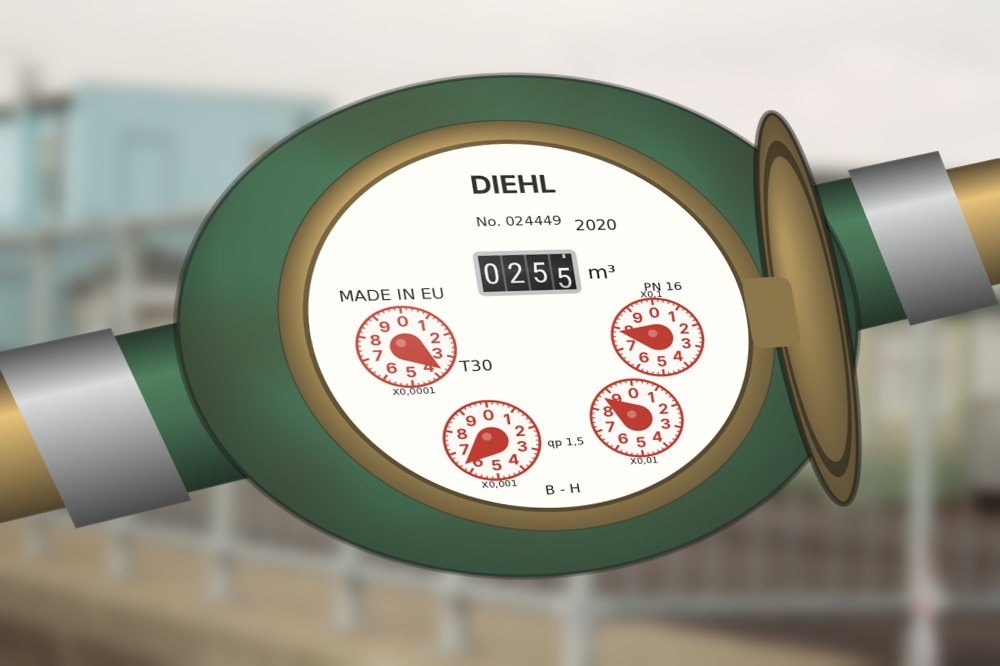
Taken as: 254.7863
